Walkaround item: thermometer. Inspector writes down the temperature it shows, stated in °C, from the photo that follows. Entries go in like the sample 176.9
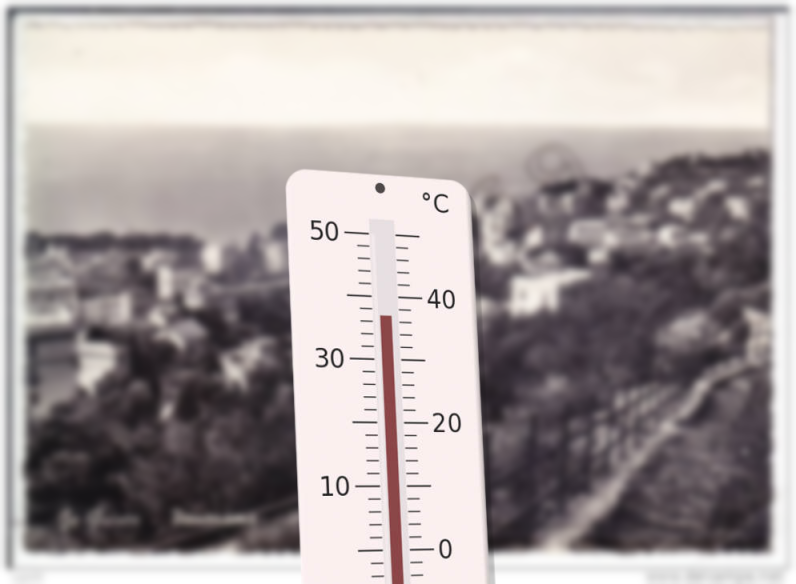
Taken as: 37
